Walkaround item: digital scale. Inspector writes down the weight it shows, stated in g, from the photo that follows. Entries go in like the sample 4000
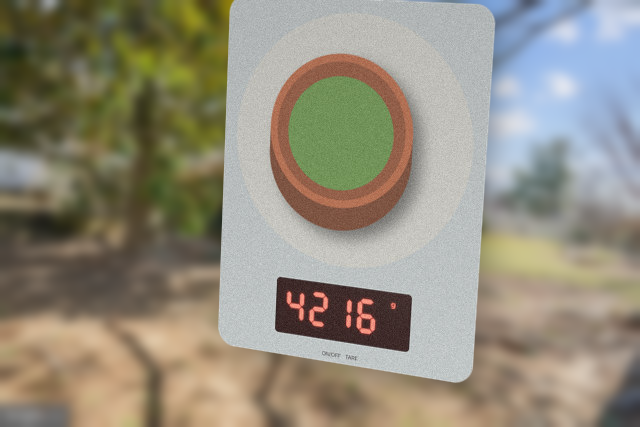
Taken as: 4216
